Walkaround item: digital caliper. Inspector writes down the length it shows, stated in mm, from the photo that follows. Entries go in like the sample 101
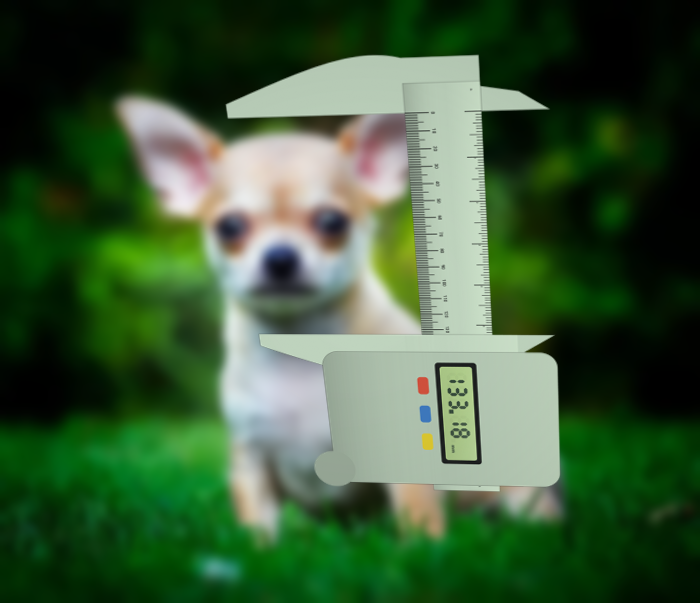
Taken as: 133.18
